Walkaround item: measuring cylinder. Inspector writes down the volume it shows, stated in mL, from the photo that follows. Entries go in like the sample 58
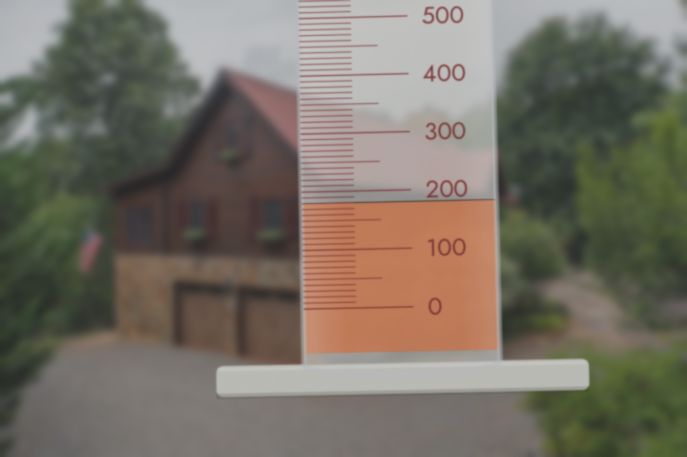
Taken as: 180
